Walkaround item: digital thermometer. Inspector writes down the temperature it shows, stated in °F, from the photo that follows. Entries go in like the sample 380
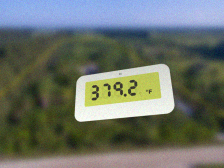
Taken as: 379.2
